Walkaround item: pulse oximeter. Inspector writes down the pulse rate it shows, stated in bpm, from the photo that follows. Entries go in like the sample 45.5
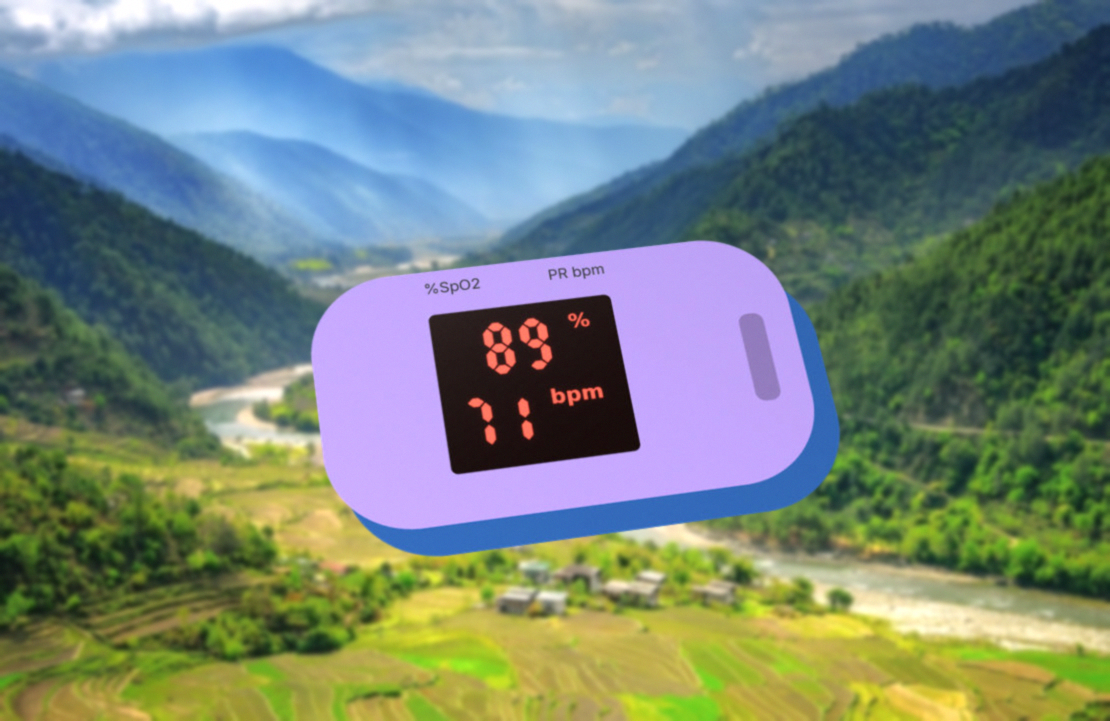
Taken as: 71
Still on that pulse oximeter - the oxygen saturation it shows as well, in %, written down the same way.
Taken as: 89
